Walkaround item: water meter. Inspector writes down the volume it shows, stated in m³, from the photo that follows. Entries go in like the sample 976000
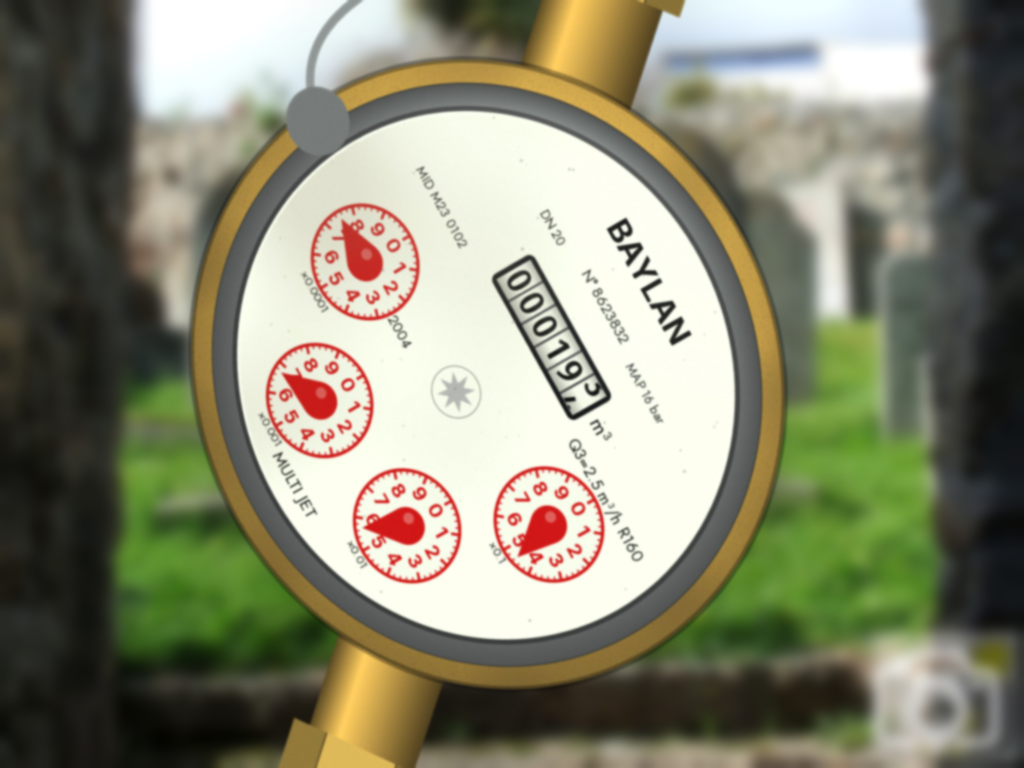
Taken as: 193.4567
